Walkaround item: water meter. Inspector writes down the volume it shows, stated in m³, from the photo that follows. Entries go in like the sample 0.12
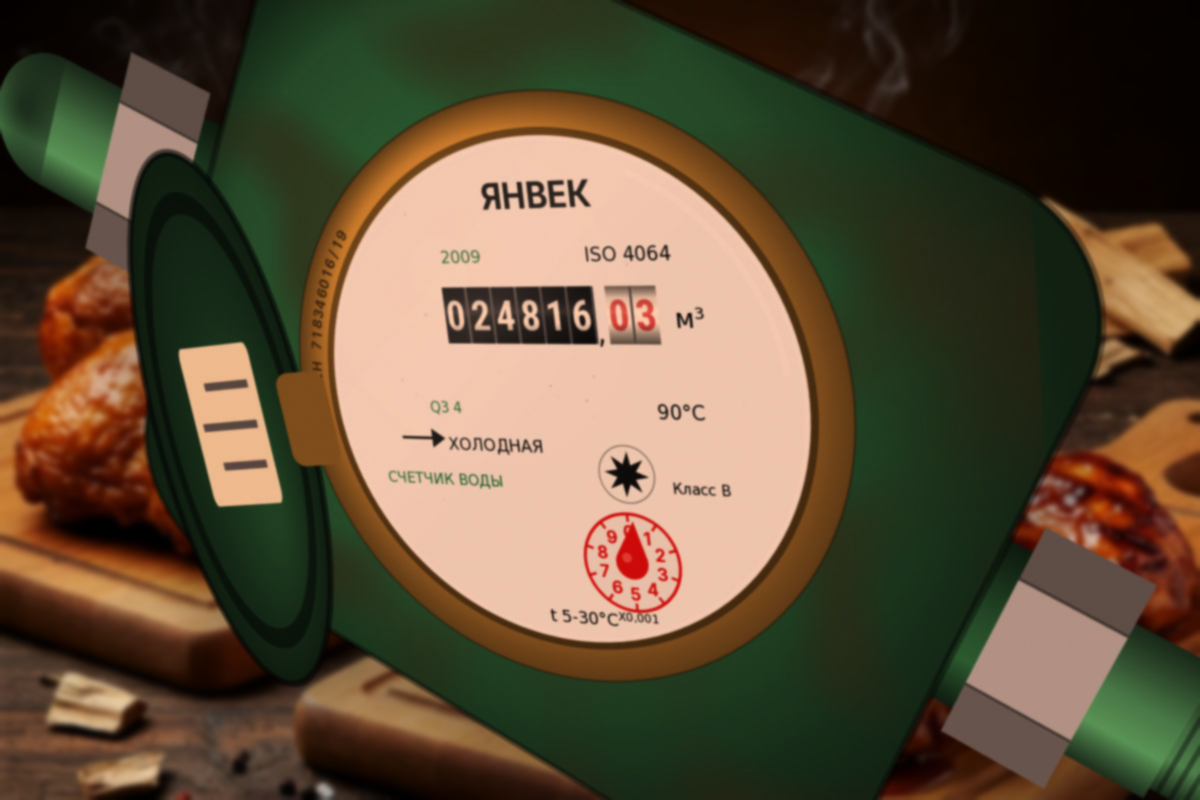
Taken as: 24816.030
